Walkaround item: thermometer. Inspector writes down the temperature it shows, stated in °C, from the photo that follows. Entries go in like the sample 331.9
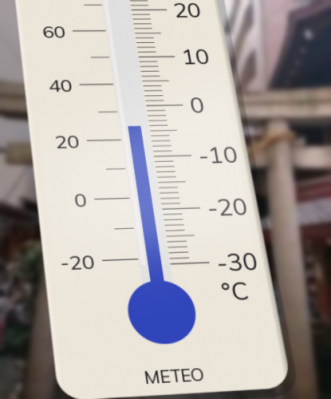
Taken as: -4
